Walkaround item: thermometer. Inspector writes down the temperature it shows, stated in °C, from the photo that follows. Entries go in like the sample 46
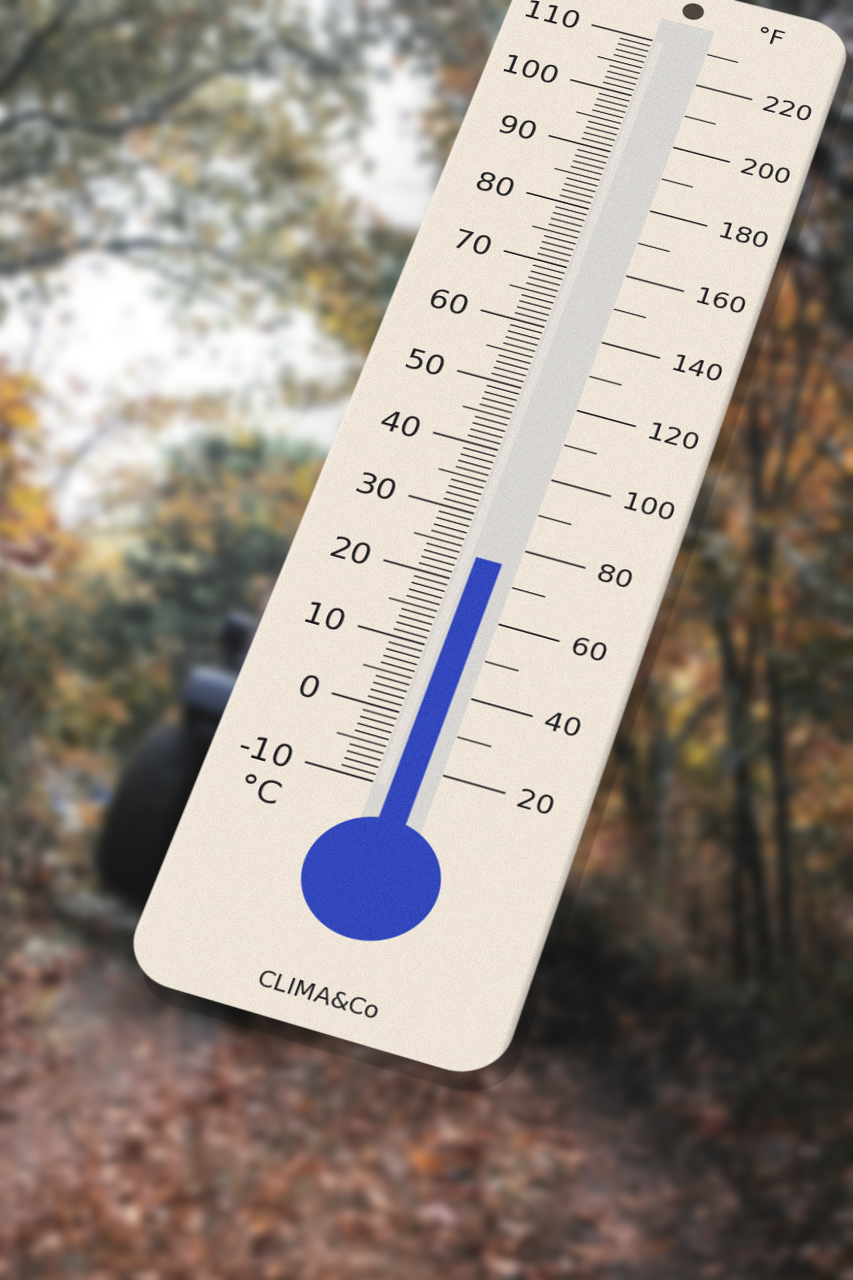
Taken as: 24
